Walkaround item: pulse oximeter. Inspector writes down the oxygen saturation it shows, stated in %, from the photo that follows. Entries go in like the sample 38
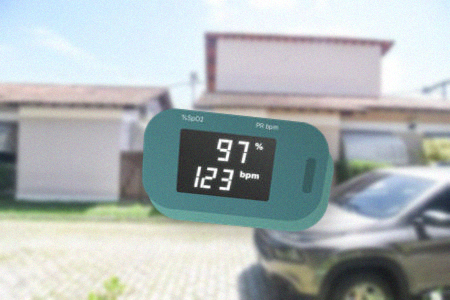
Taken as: 97
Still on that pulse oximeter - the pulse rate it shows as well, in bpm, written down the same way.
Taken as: 123
